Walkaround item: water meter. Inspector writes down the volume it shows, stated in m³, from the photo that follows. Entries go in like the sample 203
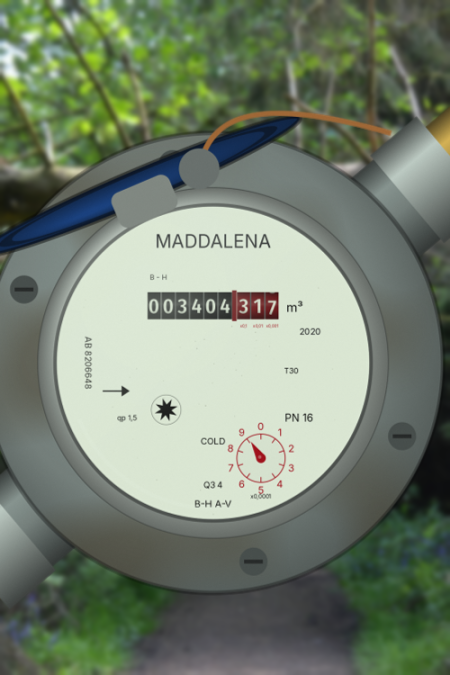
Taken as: 3404.3169
